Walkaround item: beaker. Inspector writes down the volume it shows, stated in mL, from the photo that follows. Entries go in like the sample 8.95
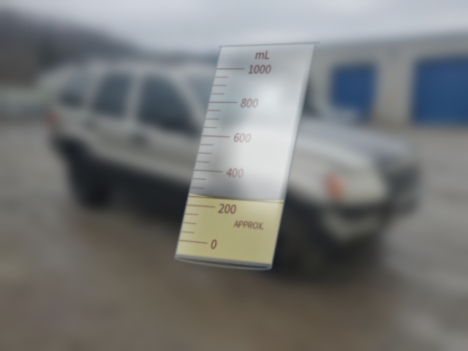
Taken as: 250
